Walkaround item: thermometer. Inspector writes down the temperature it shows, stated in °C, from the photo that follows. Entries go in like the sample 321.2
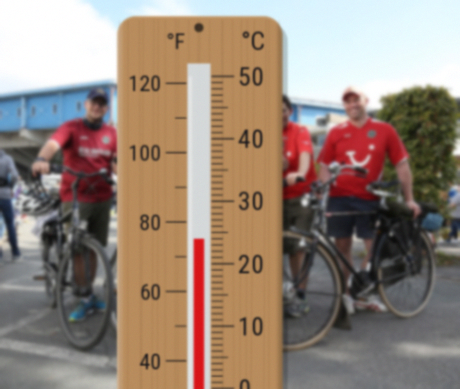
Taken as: 24
